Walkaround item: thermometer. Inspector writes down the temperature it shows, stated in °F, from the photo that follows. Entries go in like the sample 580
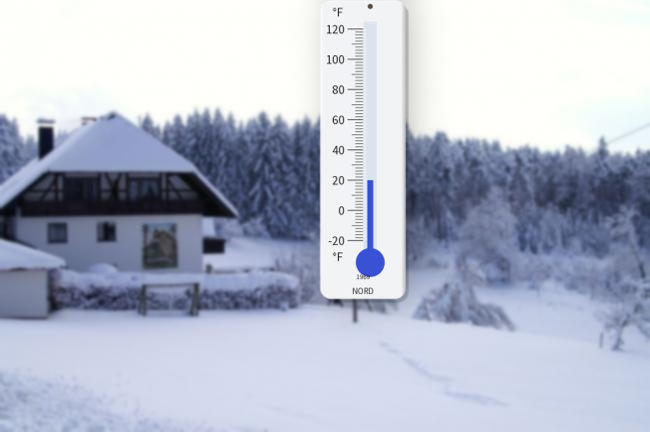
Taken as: 20
